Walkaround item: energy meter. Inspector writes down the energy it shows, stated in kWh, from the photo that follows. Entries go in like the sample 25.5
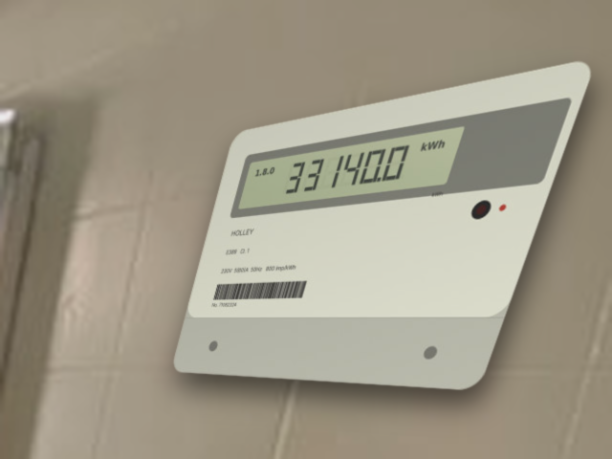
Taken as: 33140.0
